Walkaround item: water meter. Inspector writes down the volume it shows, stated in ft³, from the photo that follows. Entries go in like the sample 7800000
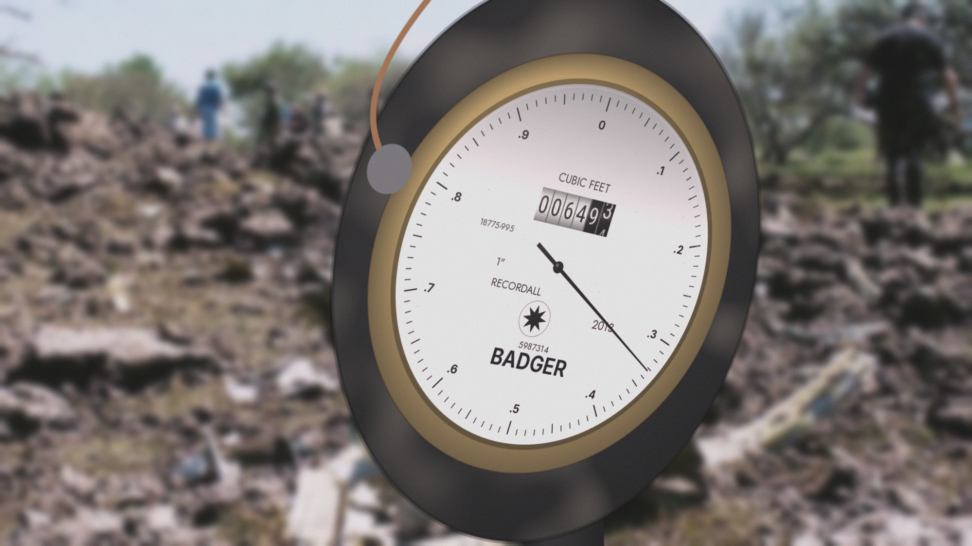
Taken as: 6493.33
